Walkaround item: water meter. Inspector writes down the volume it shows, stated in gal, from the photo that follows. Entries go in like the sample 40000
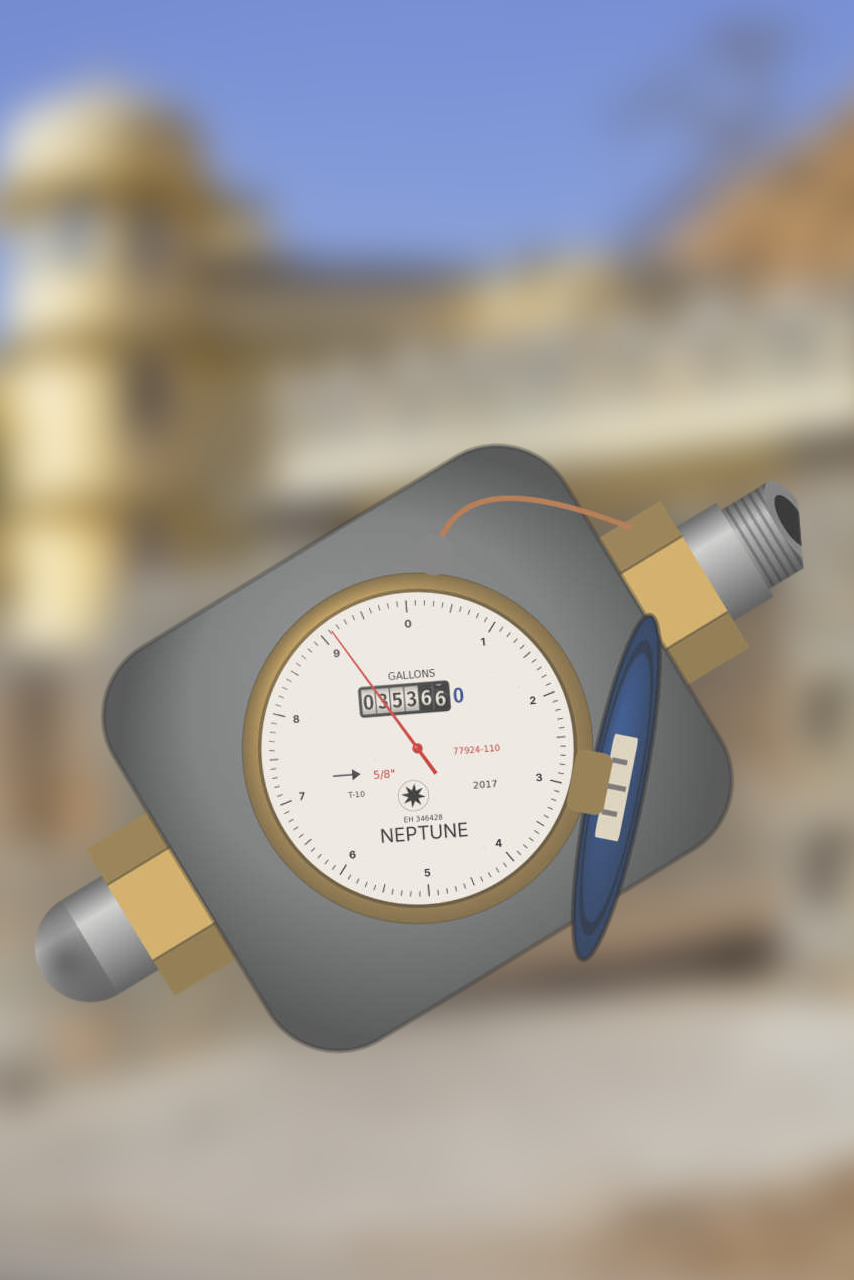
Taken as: 353659.1
